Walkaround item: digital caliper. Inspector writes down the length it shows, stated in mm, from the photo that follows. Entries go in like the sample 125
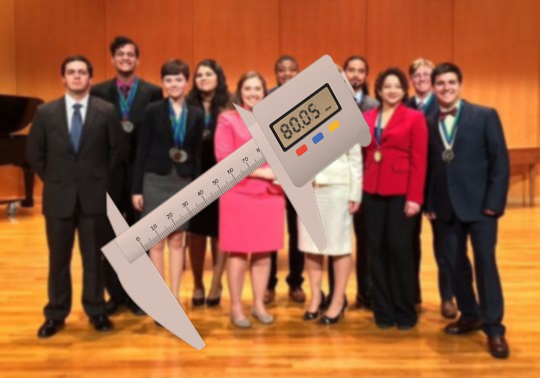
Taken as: 80.05
